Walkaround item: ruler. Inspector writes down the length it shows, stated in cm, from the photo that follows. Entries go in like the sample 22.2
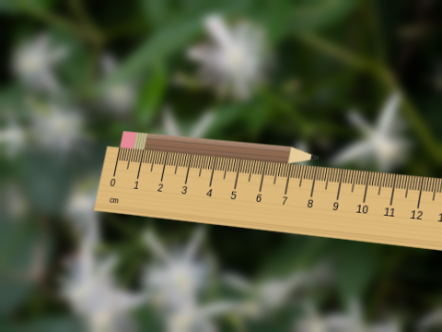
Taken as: 8
